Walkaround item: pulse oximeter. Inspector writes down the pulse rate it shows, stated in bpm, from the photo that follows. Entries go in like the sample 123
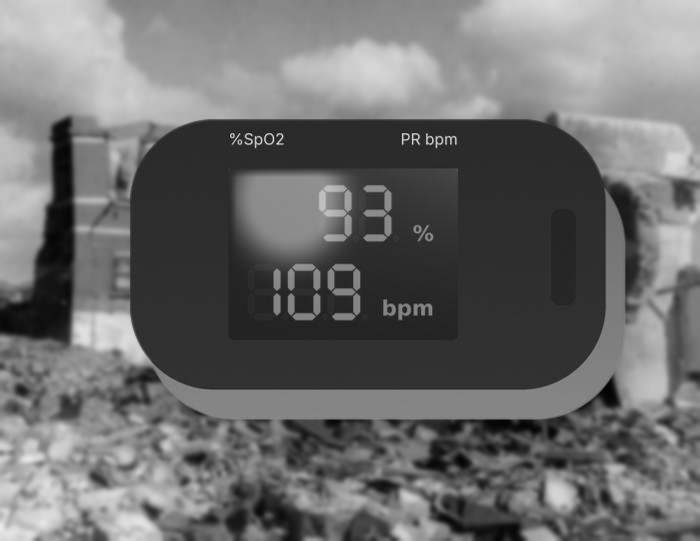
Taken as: 109
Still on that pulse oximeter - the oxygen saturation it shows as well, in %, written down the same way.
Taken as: 93
